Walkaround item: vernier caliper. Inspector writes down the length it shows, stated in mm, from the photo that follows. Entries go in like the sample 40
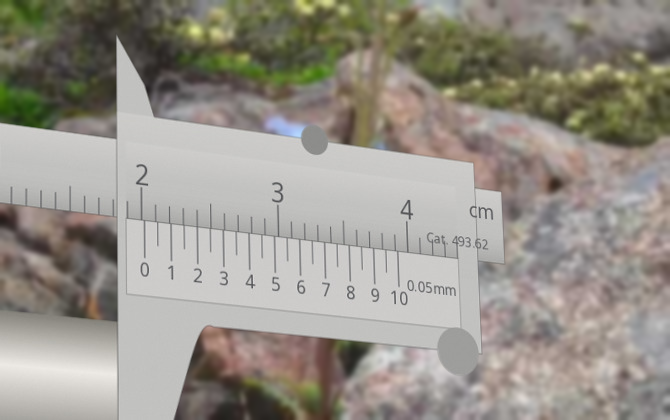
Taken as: 20.2
